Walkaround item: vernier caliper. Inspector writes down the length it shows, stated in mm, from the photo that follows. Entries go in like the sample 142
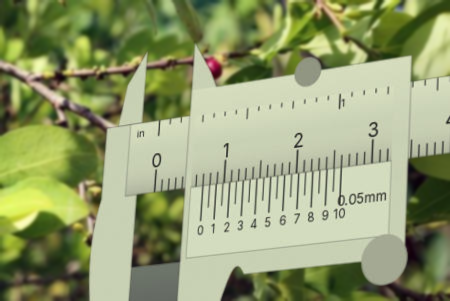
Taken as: 7.0
